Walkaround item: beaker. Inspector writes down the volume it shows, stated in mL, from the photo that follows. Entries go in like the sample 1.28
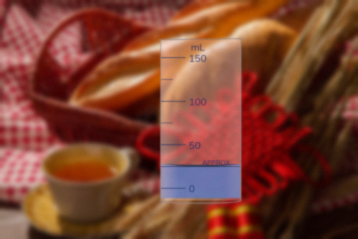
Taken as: 25
